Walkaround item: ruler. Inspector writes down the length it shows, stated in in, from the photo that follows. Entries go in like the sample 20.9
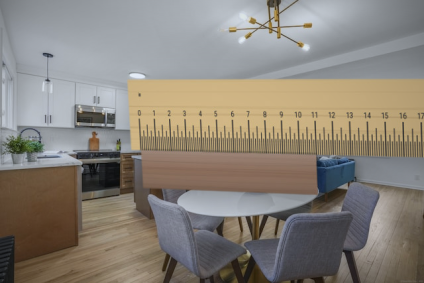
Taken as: 11
